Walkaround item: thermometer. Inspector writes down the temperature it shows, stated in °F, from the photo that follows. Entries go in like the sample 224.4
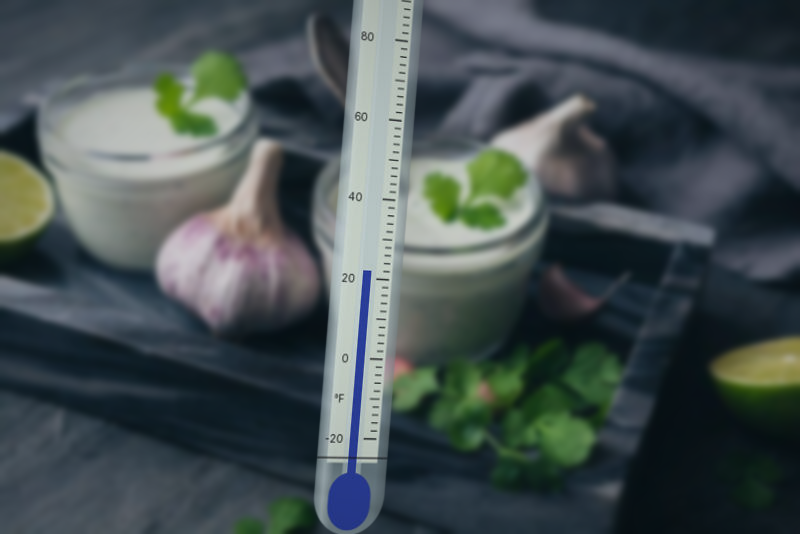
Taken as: 22
